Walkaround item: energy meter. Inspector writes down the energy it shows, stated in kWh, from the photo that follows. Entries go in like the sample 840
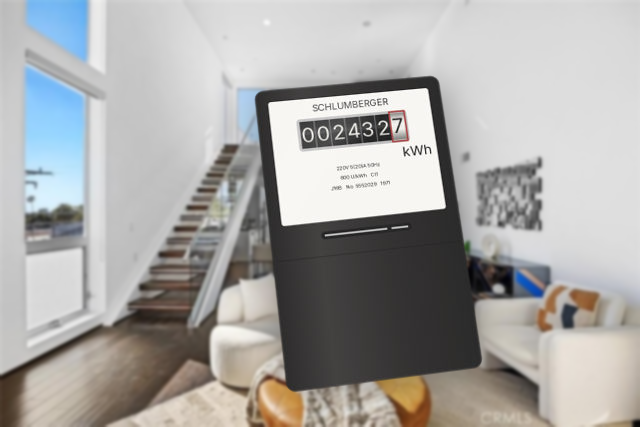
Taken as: 2432.7
